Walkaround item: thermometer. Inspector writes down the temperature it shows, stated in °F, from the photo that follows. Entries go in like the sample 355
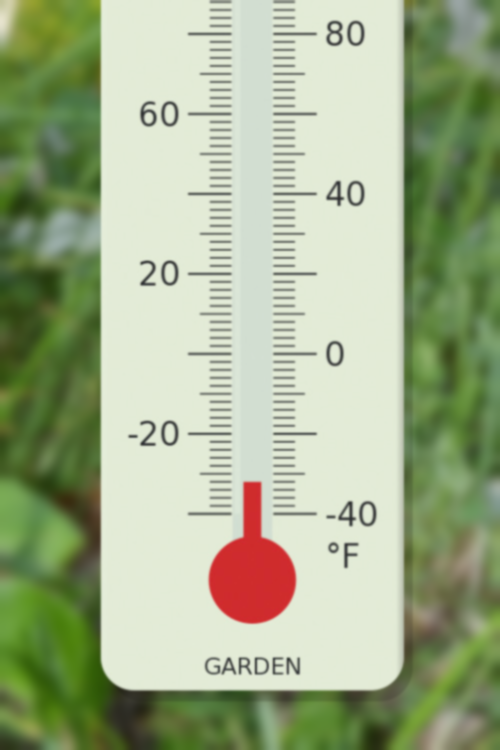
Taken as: -32
